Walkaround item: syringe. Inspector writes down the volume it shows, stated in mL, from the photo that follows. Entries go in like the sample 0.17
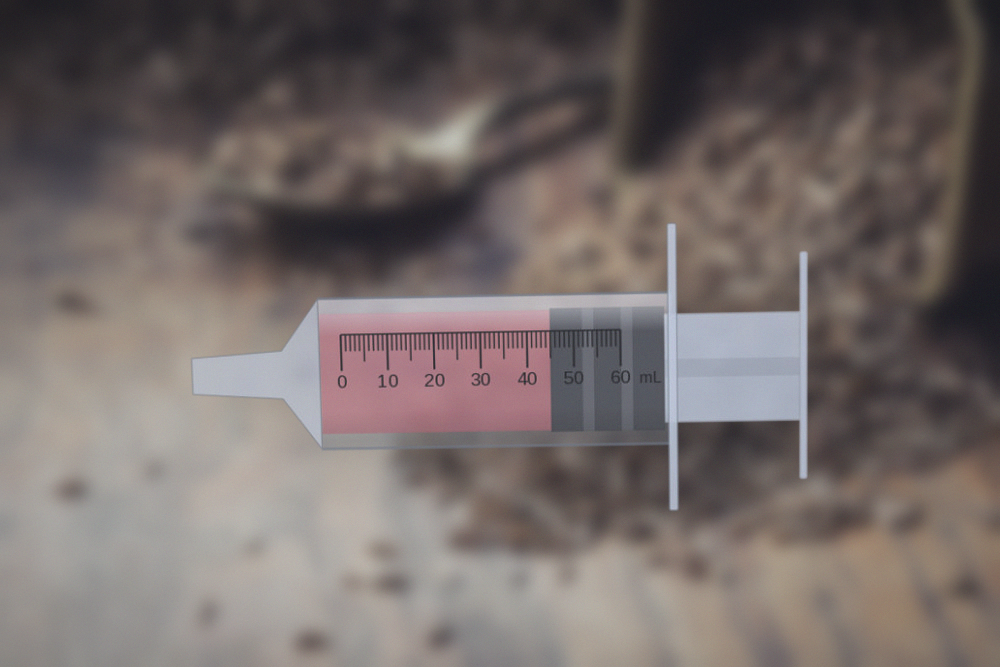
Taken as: 45
